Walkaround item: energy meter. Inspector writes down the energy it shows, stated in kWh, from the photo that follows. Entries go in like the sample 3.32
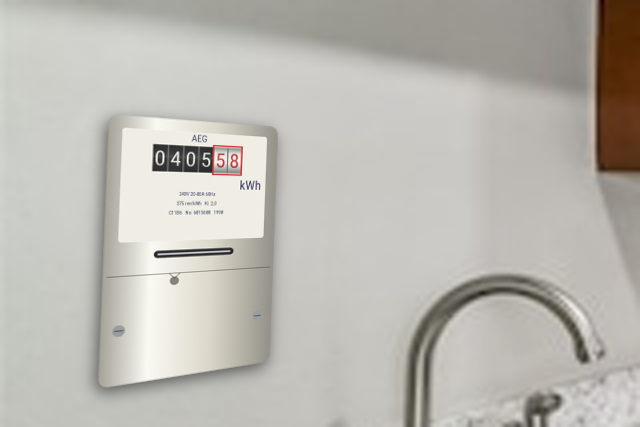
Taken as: 405.58
